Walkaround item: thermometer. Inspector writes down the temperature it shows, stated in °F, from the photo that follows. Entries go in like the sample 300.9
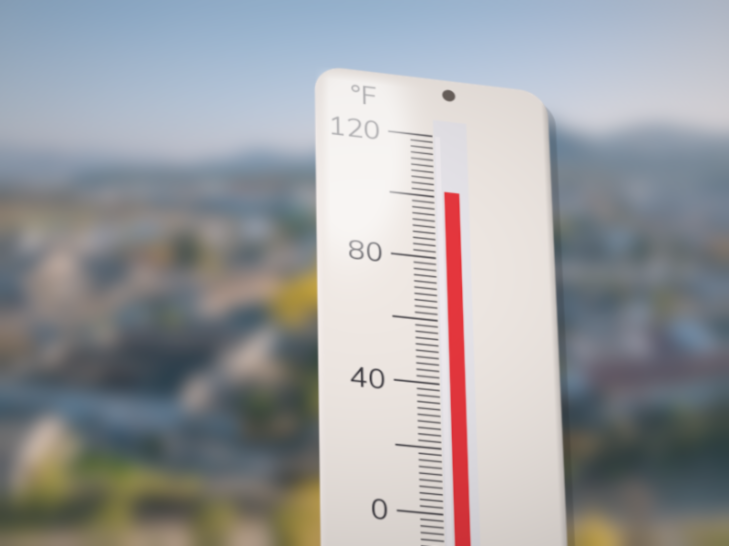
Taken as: 102
